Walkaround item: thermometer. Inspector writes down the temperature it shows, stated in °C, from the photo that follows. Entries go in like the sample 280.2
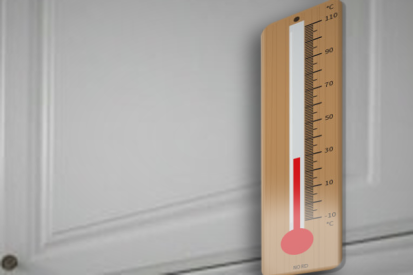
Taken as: 30
